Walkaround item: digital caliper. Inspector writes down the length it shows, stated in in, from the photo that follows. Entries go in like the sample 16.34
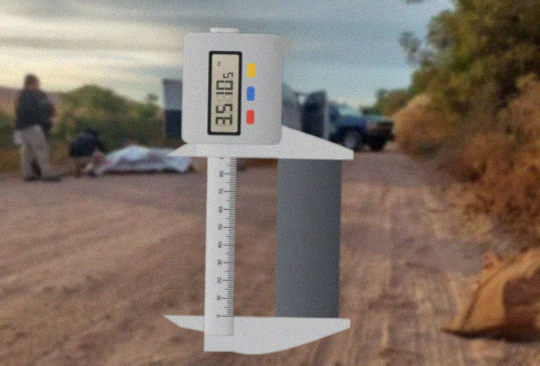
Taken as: 3.5105
